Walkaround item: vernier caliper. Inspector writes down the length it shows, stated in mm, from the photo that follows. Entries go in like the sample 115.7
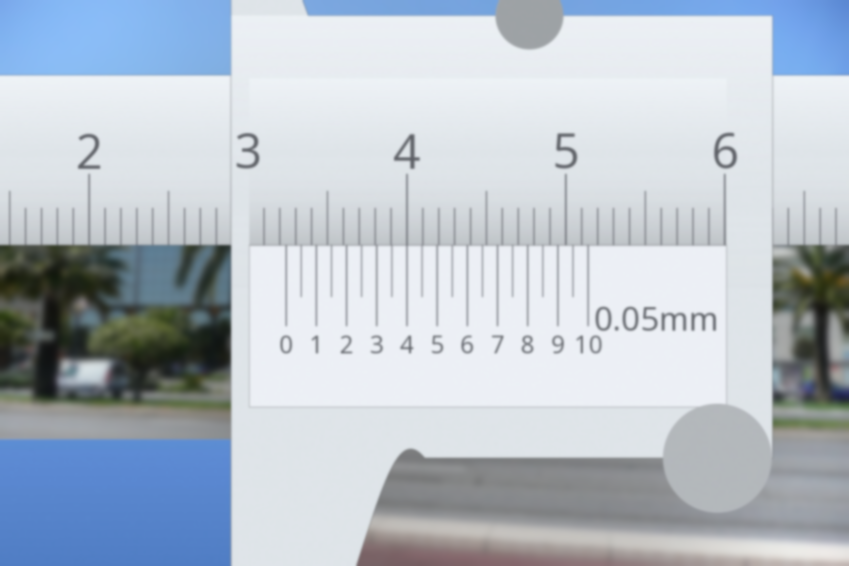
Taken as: 32.4
